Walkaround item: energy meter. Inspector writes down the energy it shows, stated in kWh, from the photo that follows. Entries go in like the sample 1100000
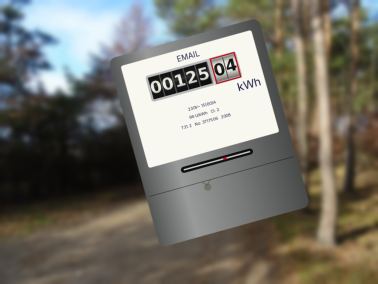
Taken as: 125.04
